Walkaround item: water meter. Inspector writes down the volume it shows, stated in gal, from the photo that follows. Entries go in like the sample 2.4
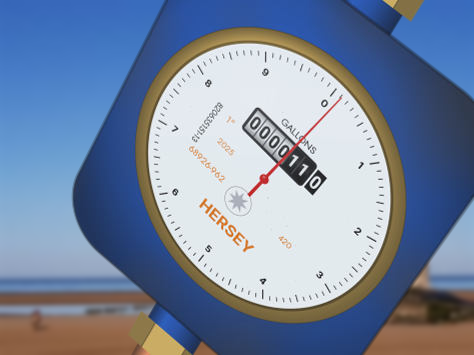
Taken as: 110.1
